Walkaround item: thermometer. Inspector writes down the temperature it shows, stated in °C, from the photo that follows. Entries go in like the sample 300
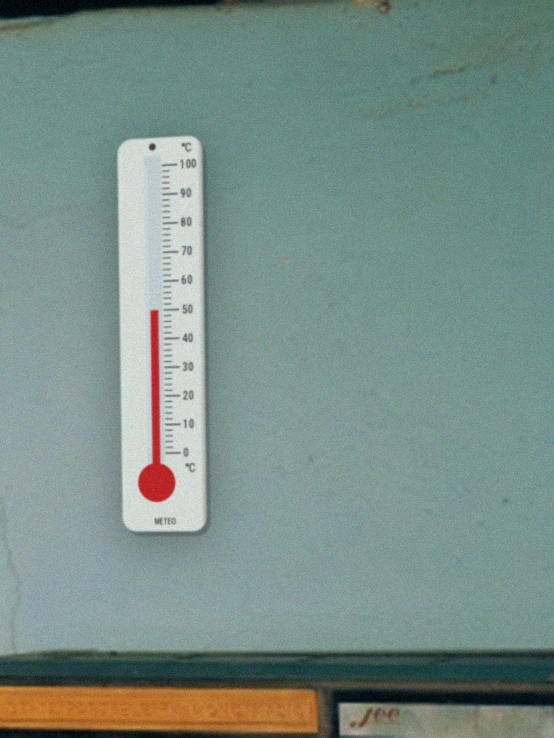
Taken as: 50
